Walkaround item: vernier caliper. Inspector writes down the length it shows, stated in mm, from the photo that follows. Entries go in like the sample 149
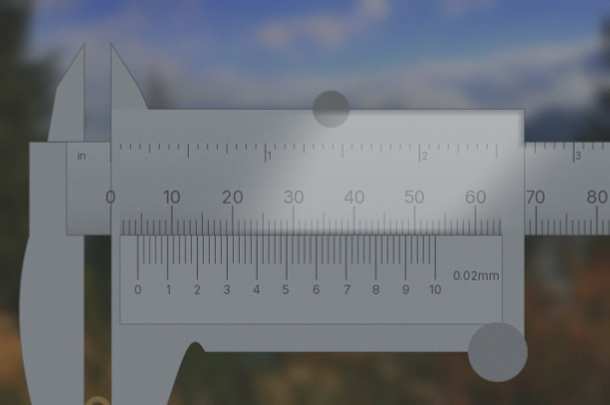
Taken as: 4.4
